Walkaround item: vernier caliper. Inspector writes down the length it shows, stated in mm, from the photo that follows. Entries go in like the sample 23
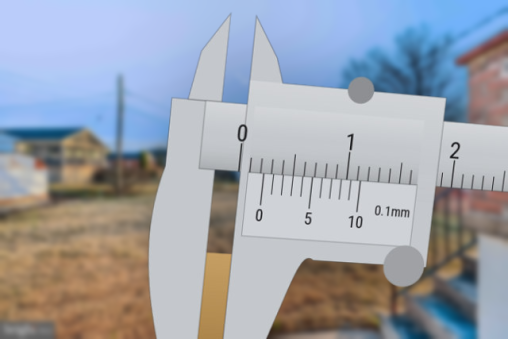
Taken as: 2.3
